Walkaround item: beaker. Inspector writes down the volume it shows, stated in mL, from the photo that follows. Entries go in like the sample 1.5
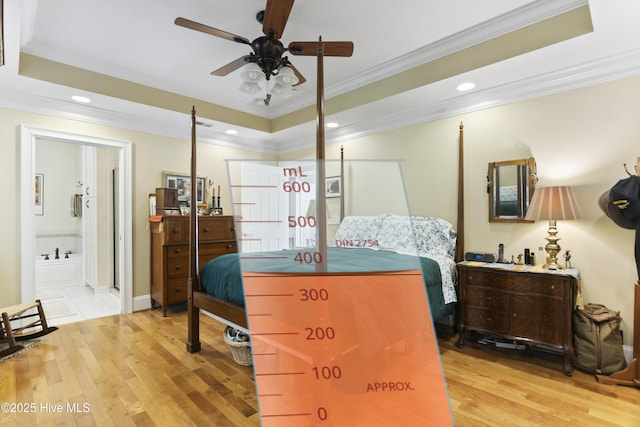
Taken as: 350
